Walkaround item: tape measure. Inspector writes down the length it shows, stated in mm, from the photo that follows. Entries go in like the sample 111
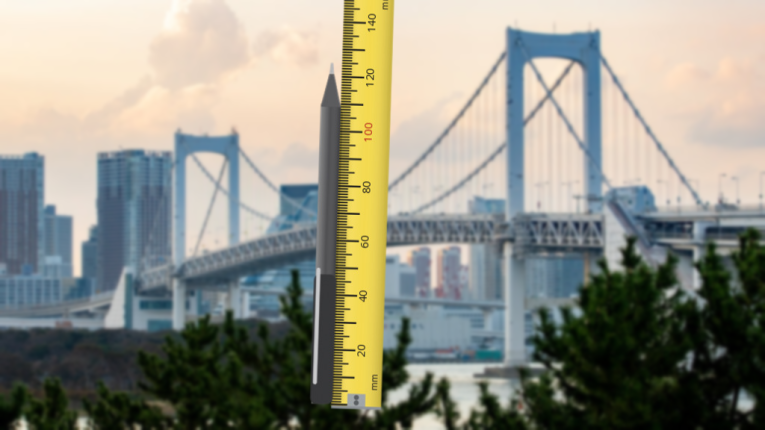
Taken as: 125
